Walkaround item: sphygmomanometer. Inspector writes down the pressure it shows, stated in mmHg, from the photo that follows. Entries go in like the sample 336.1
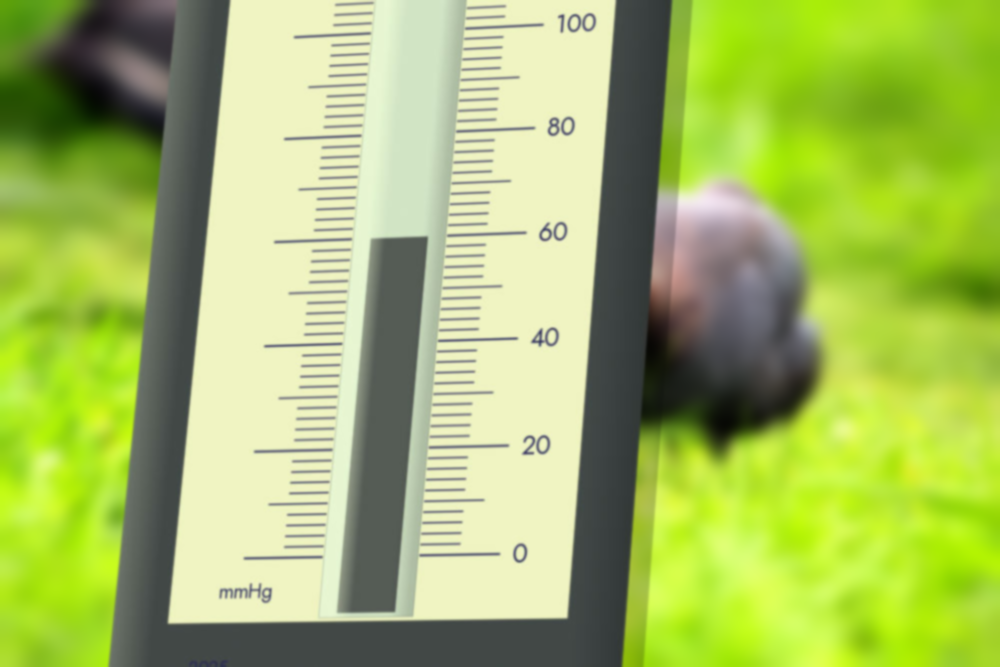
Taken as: 60
